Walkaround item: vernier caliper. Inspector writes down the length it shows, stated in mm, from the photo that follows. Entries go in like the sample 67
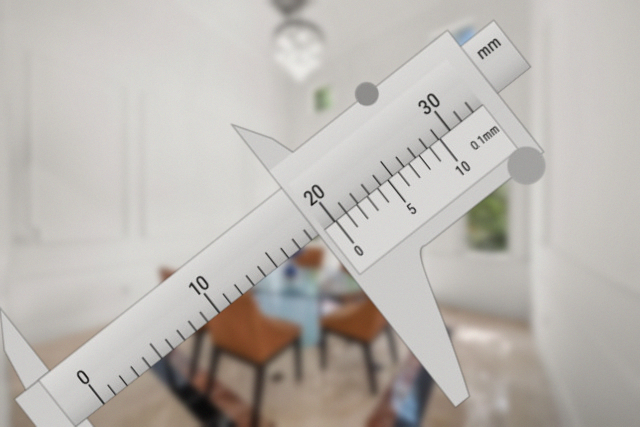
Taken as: 20.1
